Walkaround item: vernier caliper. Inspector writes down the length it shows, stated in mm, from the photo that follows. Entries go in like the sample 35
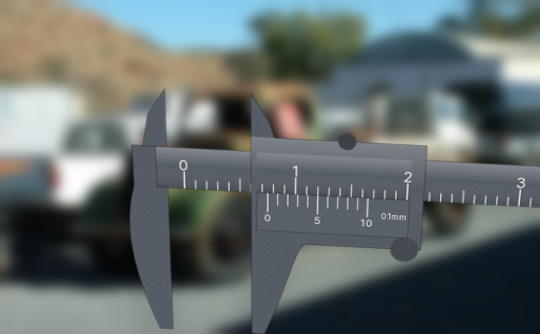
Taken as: 7.5
